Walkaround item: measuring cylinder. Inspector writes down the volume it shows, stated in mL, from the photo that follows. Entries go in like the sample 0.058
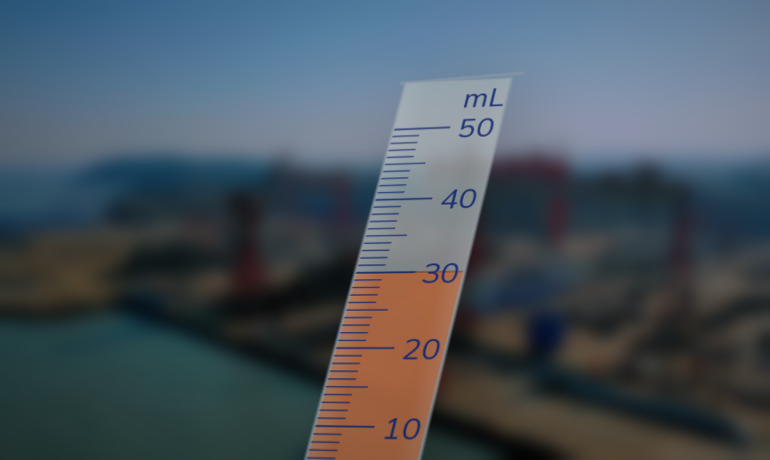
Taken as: 30
